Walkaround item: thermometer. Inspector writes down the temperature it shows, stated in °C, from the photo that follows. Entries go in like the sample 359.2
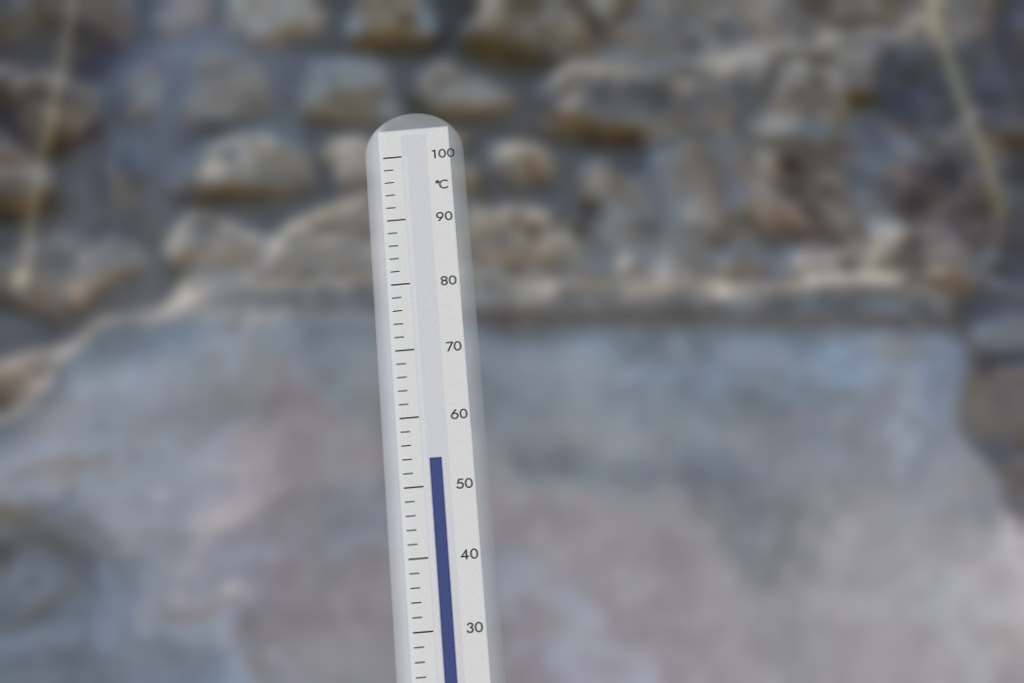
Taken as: 54
